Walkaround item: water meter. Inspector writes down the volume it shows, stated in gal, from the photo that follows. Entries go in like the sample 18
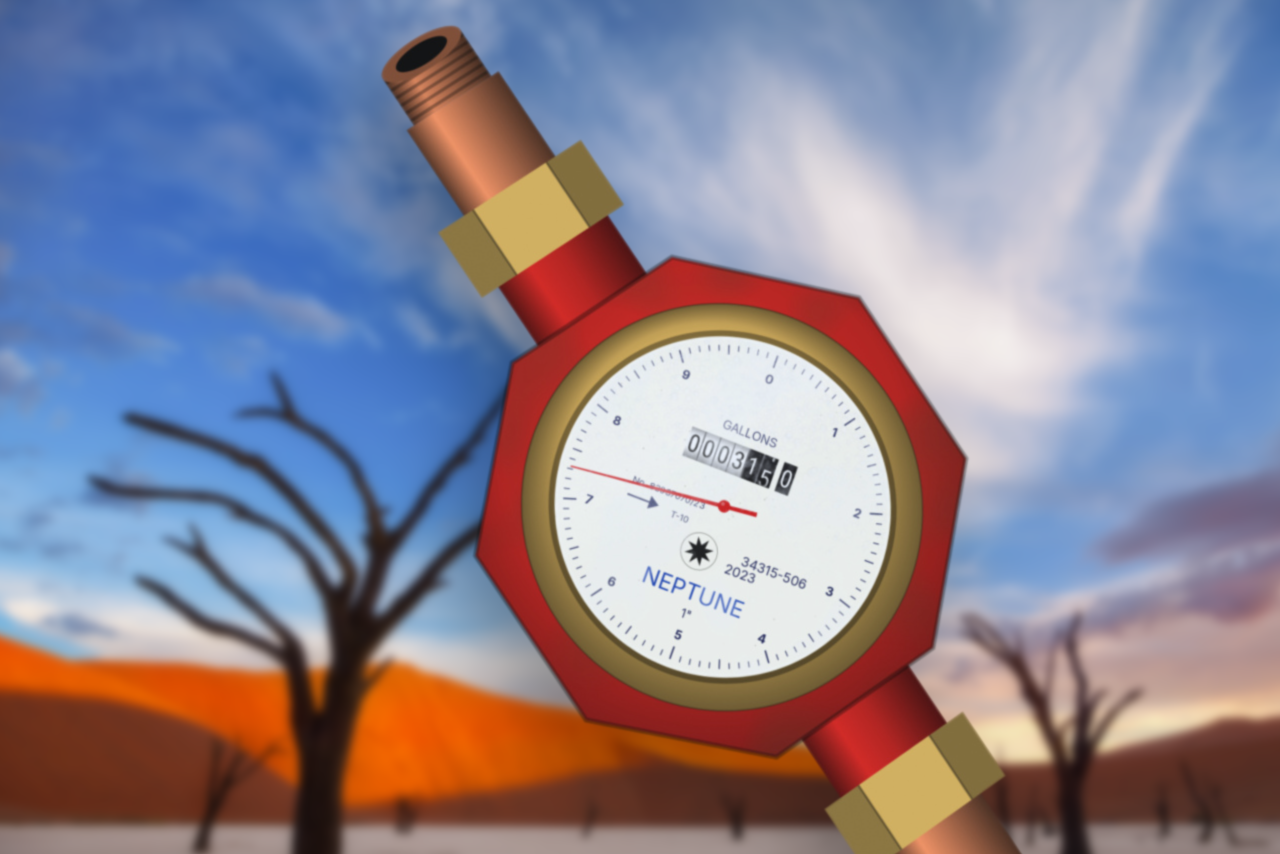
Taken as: 3147.3
